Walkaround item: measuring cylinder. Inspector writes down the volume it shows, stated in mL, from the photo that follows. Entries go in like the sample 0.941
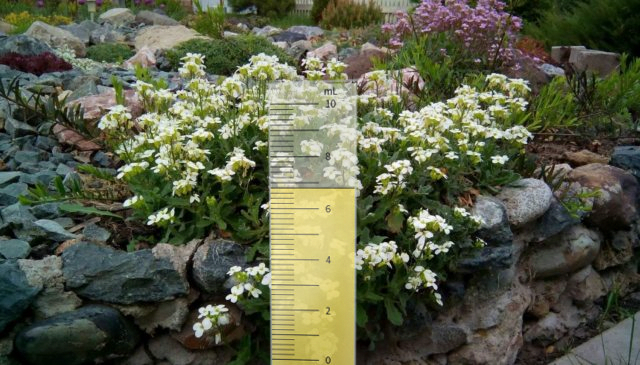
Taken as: 6.8
